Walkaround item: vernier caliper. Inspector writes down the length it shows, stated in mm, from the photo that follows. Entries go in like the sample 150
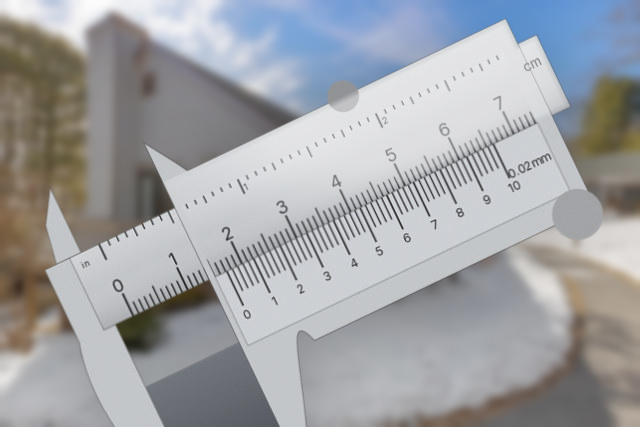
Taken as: 17.2
